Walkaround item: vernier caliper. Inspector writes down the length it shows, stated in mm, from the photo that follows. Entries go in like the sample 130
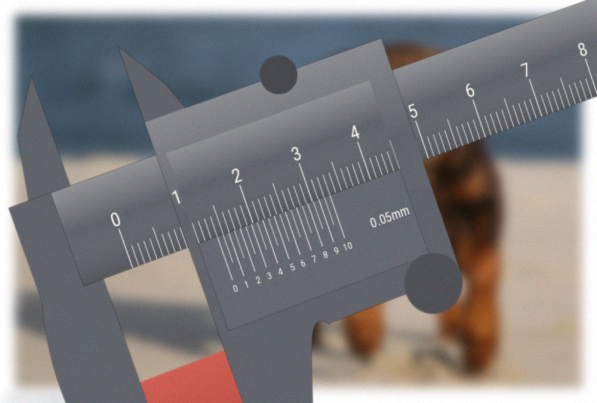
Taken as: 14.0
